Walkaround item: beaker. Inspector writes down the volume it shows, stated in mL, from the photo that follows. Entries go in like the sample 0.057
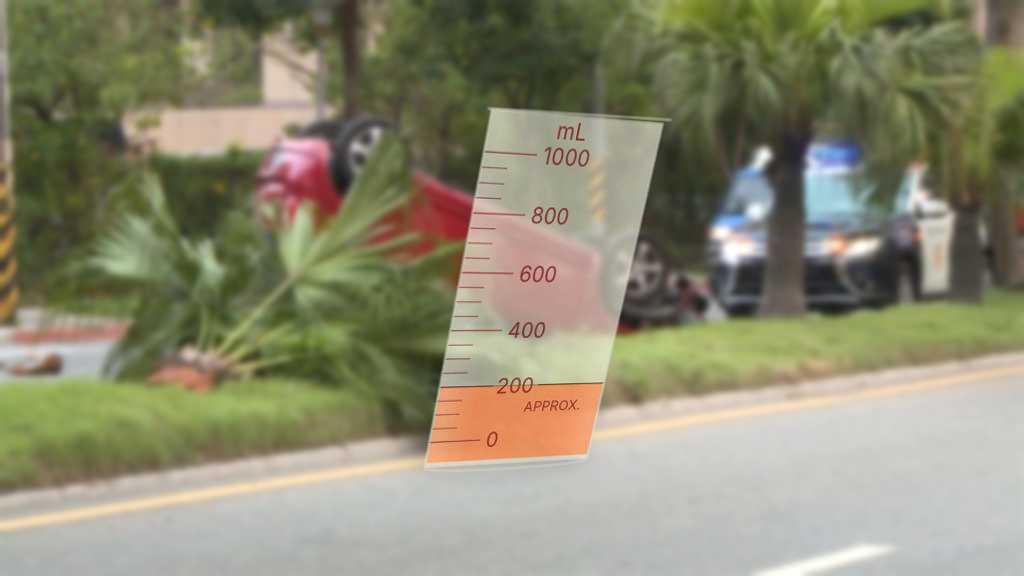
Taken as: 200
